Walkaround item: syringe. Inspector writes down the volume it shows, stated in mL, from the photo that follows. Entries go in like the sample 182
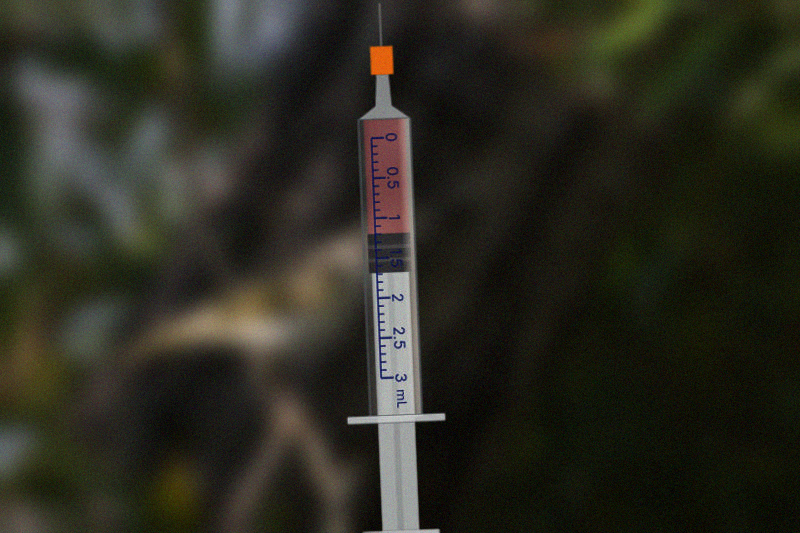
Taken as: 1.2
